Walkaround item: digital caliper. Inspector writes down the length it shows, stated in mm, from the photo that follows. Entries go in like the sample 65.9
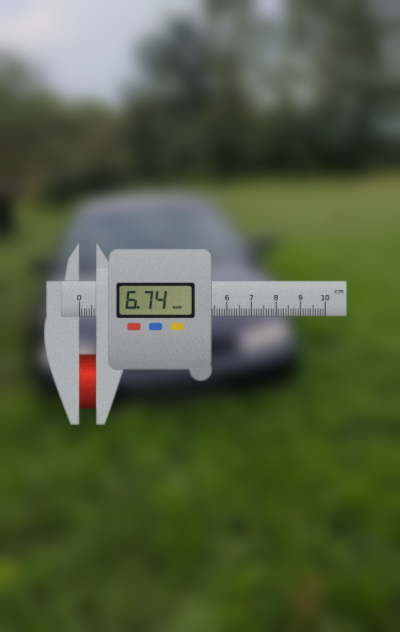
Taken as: 6.74
